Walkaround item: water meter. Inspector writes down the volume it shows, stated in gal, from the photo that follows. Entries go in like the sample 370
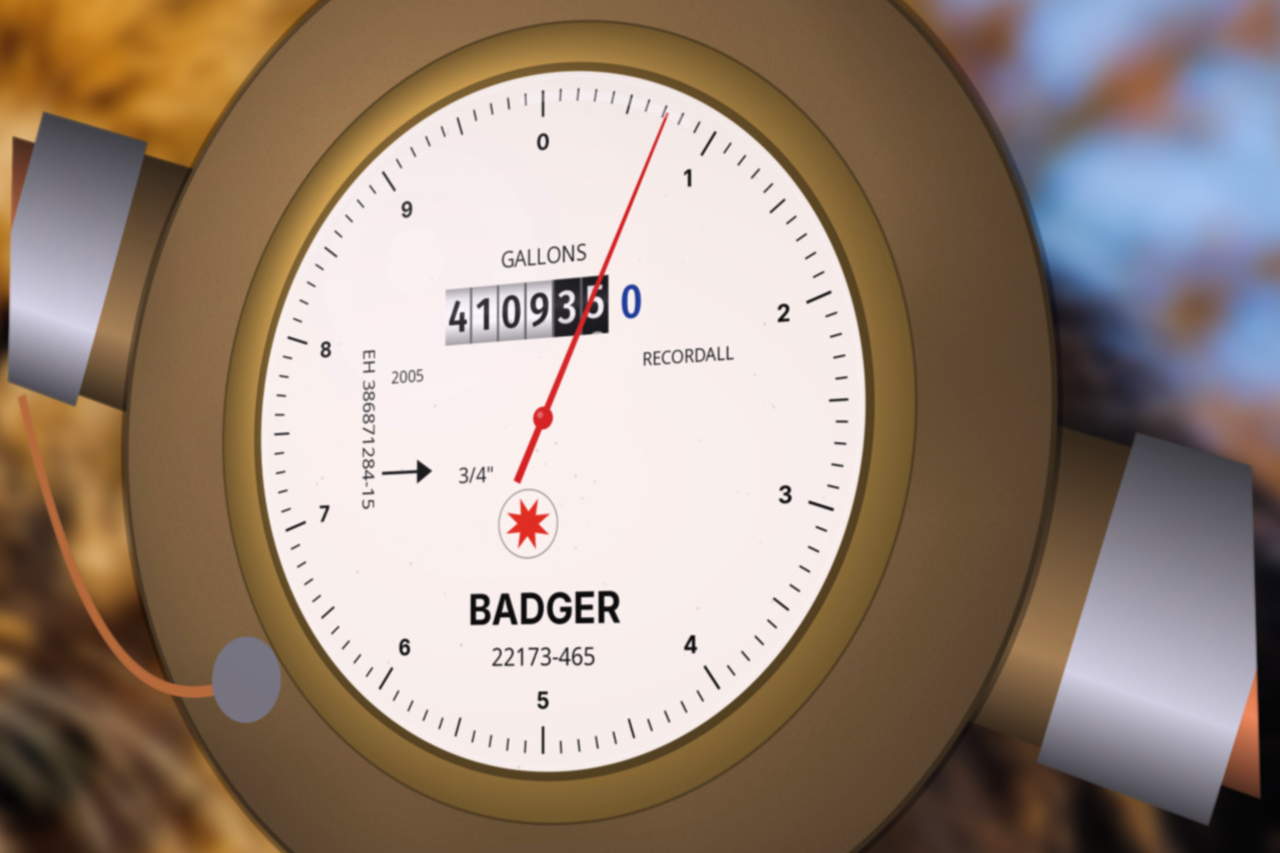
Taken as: 4109350.7
